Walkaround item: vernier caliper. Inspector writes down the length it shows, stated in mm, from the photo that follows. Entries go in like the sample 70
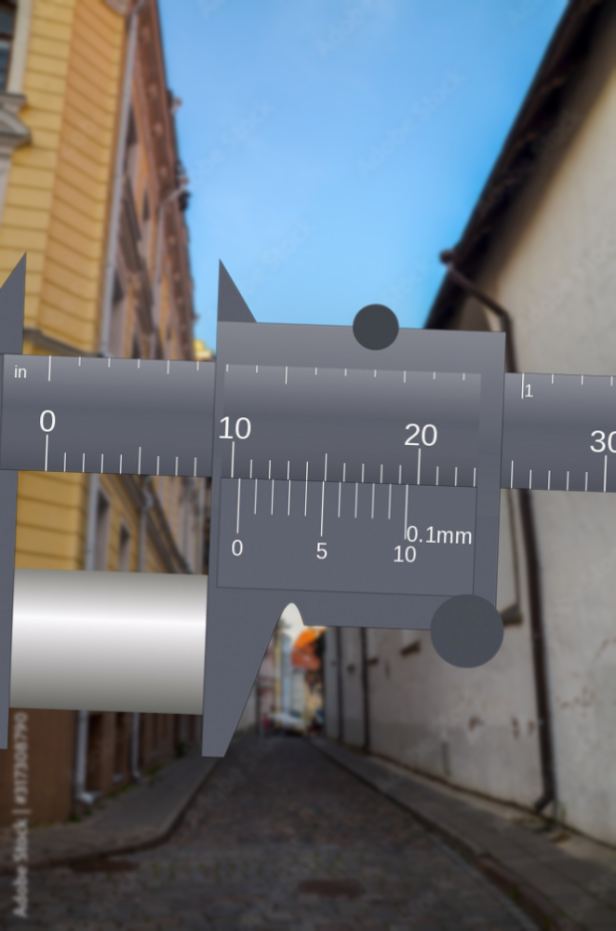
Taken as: 10.4
